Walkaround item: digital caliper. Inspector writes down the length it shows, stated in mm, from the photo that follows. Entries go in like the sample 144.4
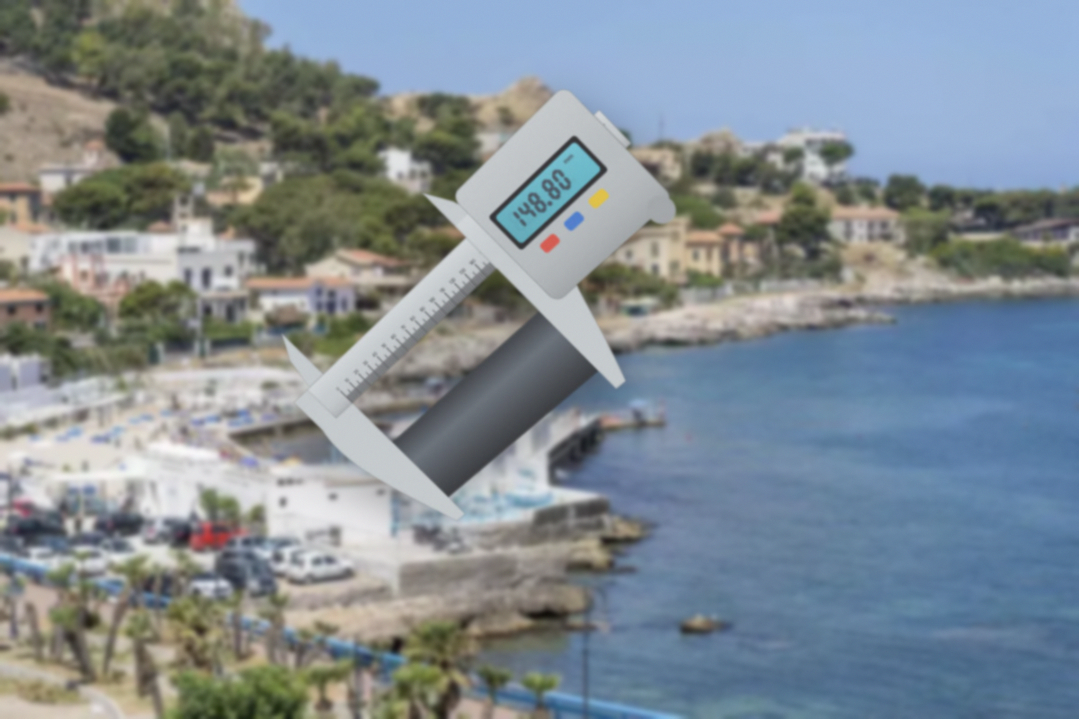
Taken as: 148.80
